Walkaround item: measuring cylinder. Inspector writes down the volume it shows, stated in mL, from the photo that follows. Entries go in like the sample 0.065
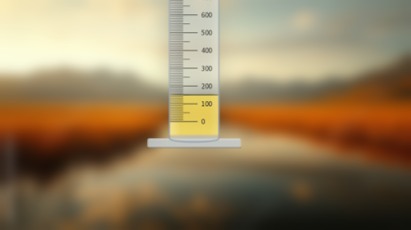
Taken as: 150
